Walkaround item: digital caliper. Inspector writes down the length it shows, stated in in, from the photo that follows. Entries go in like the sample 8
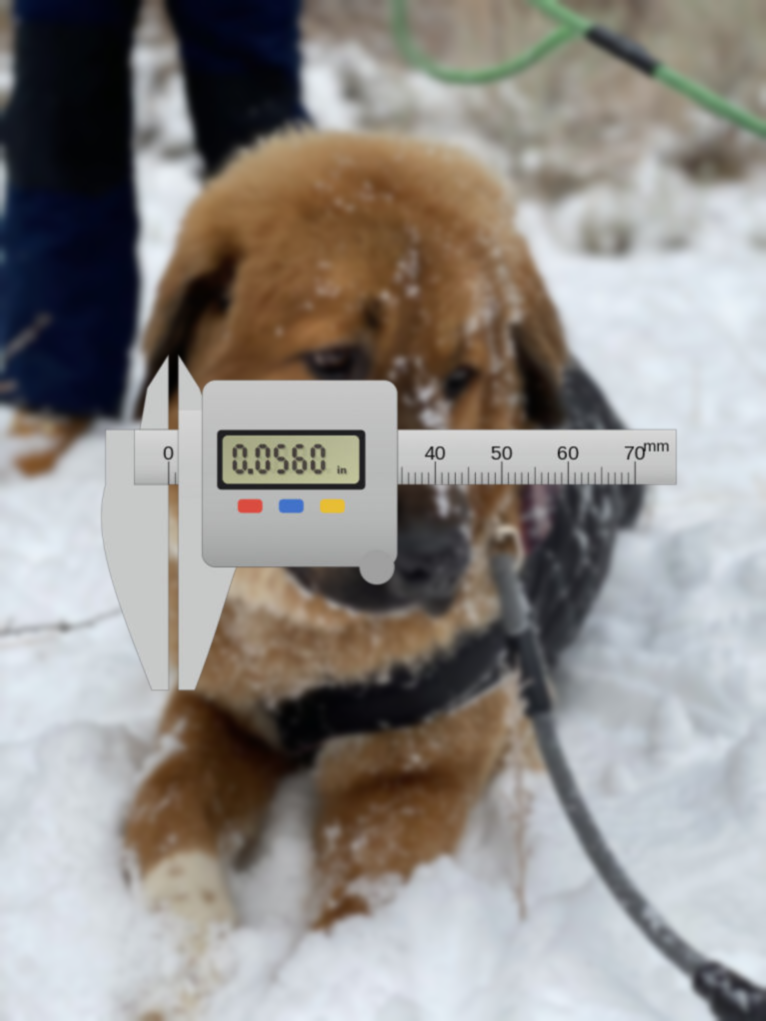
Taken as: 0.0560
